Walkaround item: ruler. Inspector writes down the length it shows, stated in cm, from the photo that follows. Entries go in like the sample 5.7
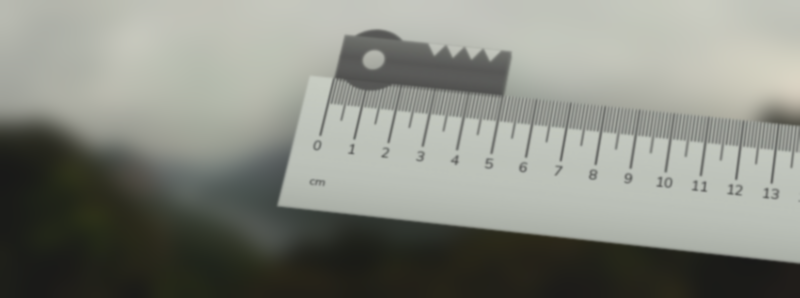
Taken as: 5
